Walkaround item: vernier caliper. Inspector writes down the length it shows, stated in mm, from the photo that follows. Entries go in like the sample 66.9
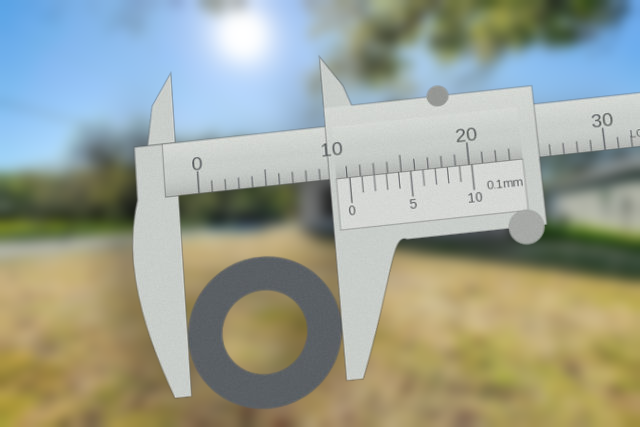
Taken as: 11.2
